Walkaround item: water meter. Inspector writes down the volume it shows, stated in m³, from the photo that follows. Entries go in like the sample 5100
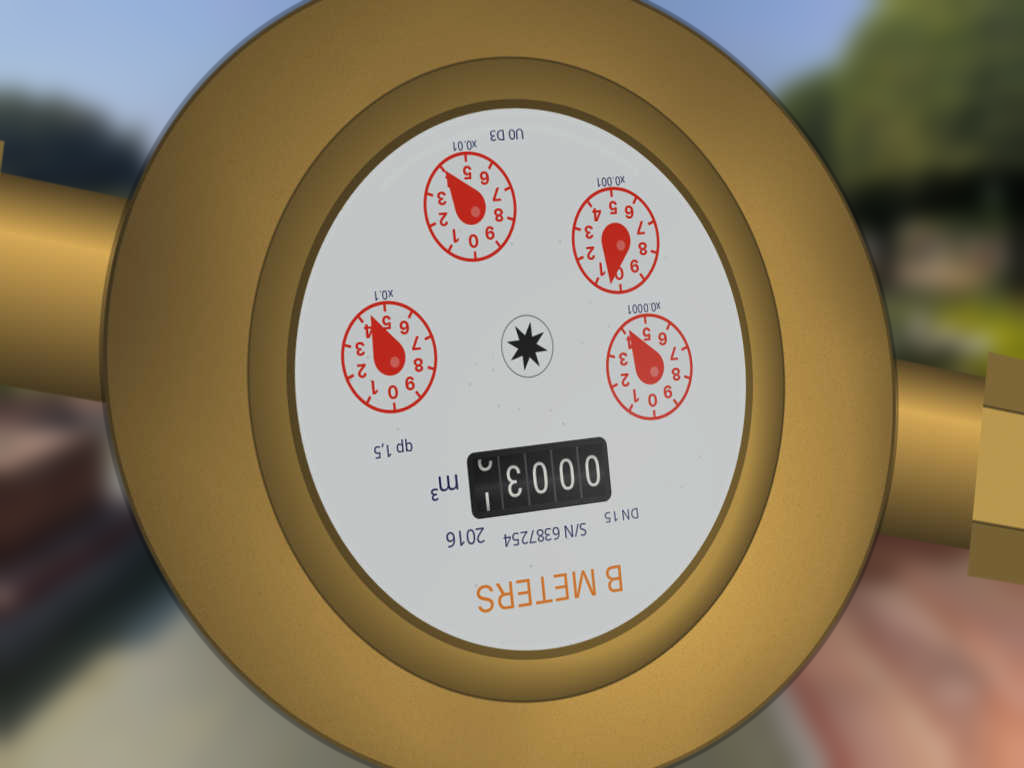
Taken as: 31.4404
